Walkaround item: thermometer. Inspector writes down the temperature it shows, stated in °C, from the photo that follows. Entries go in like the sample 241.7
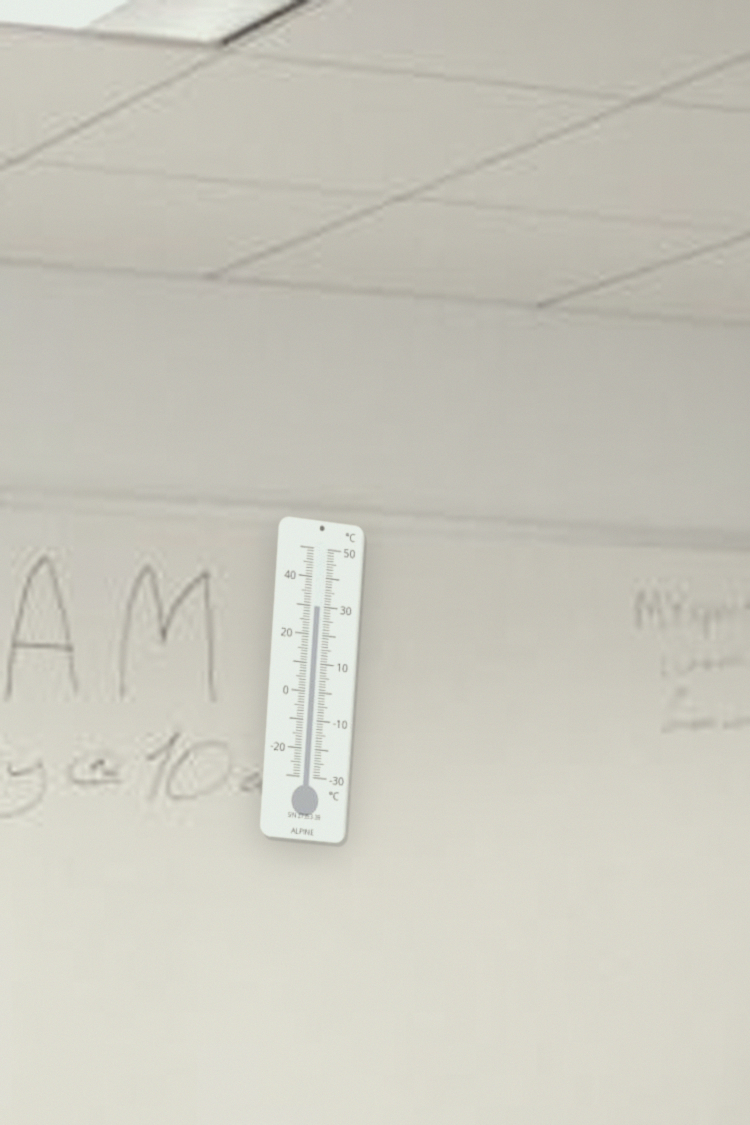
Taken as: 30
